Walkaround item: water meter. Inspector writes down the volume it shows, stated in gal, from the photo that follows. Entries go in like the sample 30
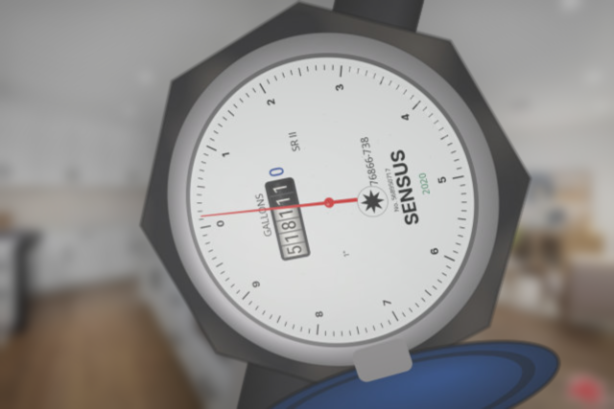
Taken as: 5181110.1
